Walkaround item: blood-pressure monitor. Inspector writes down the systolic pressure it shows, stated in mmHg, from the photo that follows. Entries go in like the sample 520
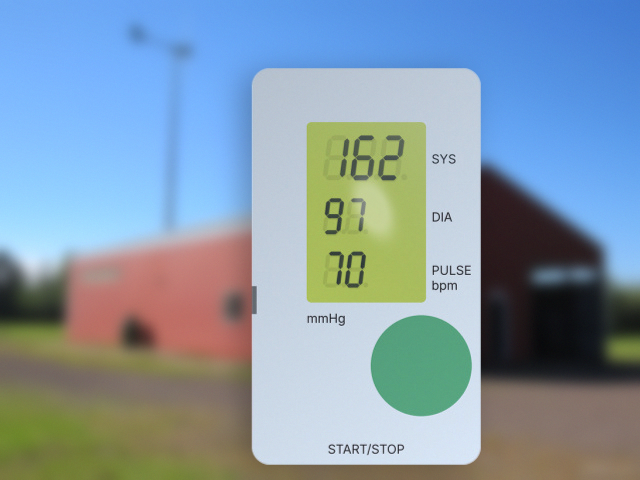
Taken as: 162
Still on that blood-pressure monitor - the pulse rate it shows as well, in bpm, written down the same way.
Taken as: 70
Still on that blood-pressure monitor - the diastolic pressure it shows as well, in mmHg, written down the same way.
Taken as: 97
